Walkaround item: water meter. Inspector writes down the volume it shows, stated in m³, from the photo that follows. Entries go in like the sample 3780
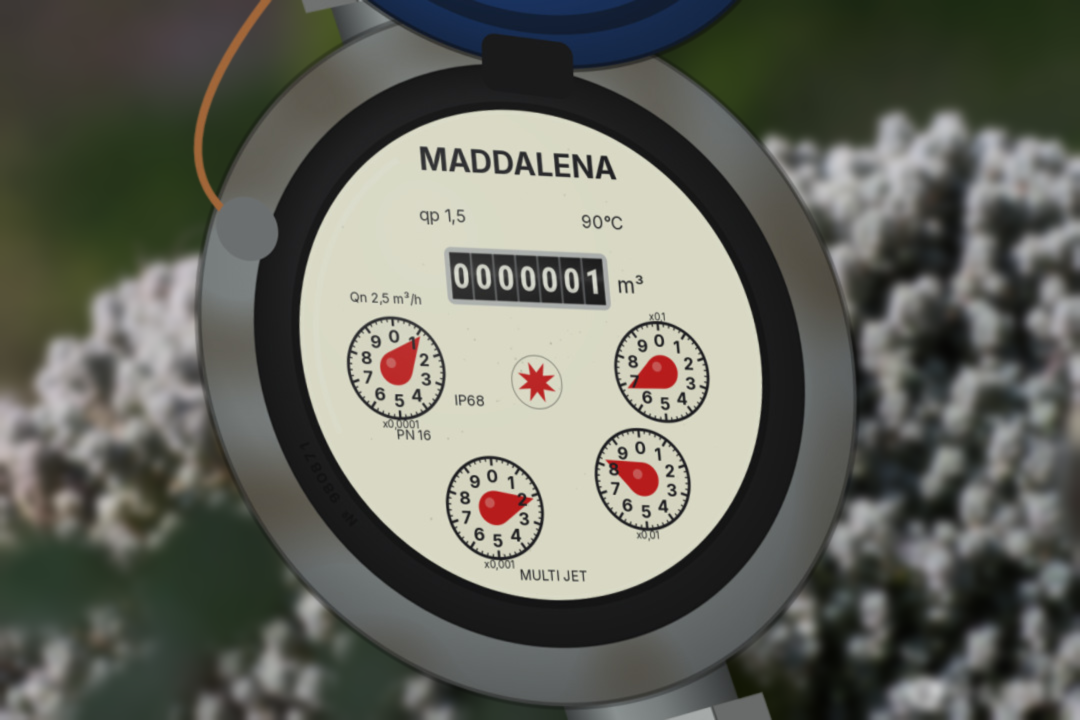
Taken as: 1.6821
